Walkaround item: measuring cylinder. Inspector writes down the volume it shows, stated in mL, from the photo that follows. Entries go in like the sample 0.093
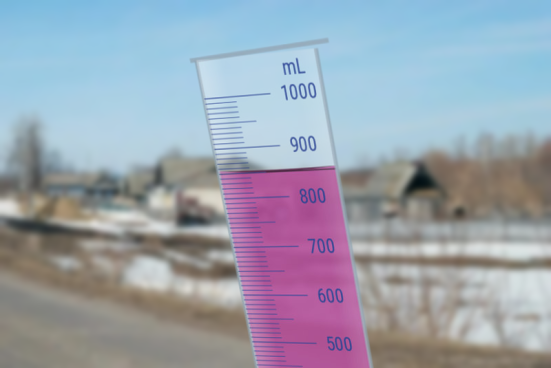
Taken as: 850
